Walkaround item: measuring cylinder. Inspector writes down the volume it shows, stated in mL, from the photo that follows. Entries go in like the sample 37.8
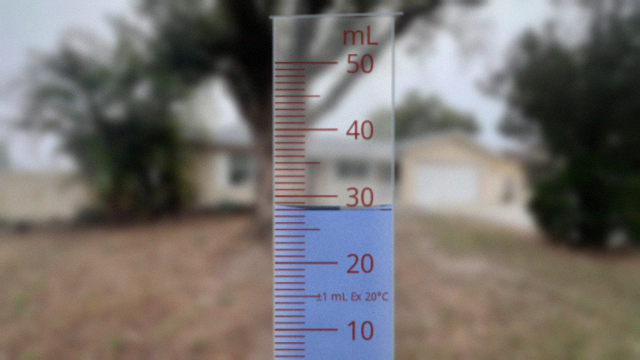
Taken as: 28
